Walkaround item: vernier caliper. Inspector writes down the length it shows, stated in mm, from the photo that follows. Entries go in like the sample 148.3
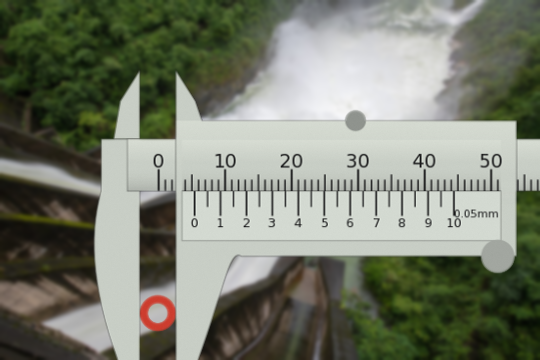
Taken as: 5.4
